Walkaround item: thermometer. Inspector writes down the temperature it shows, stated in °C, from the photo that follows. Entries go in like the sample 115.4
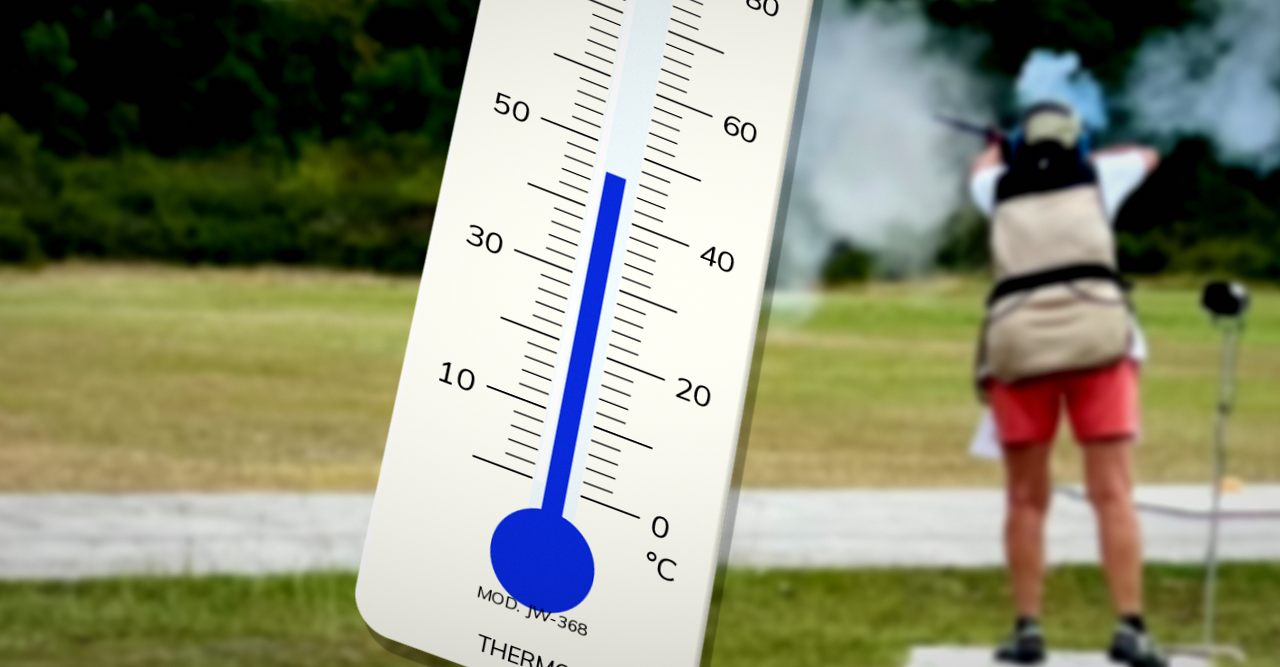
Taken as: 46
